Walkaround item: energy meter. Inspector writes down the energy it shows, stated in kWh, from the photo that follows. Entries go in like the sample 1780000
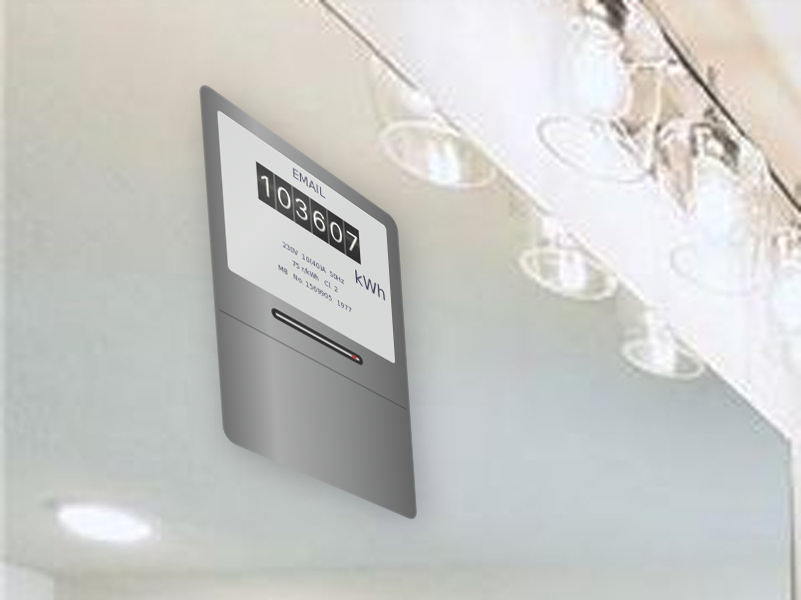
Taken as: 103607
